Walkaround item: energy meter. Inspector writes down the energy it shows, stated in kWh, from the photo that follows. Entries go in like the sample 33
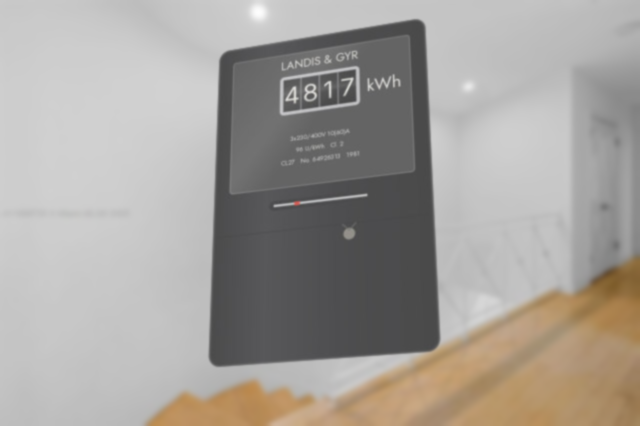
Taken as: 4817
